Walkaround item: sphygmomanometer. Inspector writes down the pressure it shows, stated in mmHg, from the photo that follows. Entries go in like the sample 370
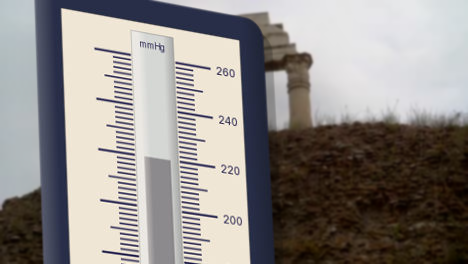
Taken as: 220
